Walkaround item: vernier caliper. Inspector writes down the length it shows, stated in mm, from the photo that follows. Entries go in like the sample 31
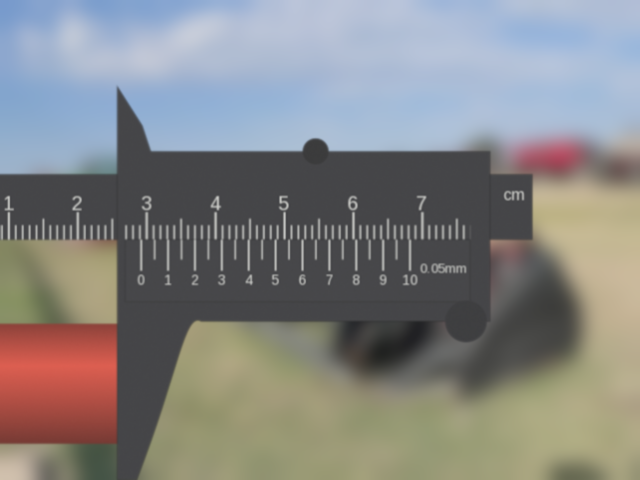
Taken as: 29.2
